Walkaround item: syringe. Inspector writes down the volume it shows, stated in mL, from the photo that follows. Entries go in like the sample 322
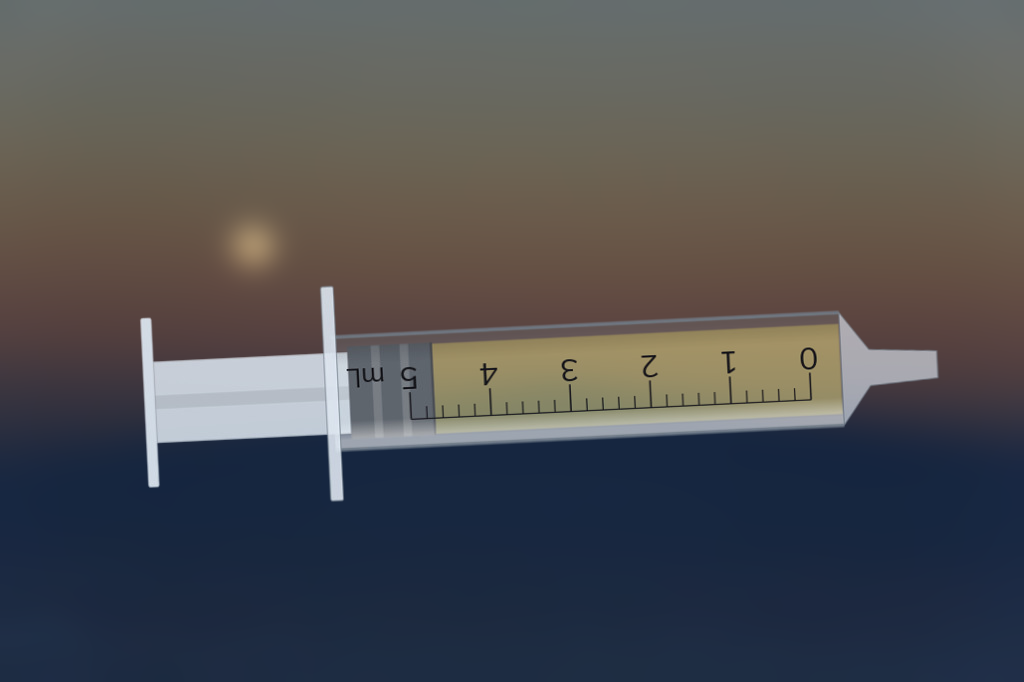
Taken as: 4.7
